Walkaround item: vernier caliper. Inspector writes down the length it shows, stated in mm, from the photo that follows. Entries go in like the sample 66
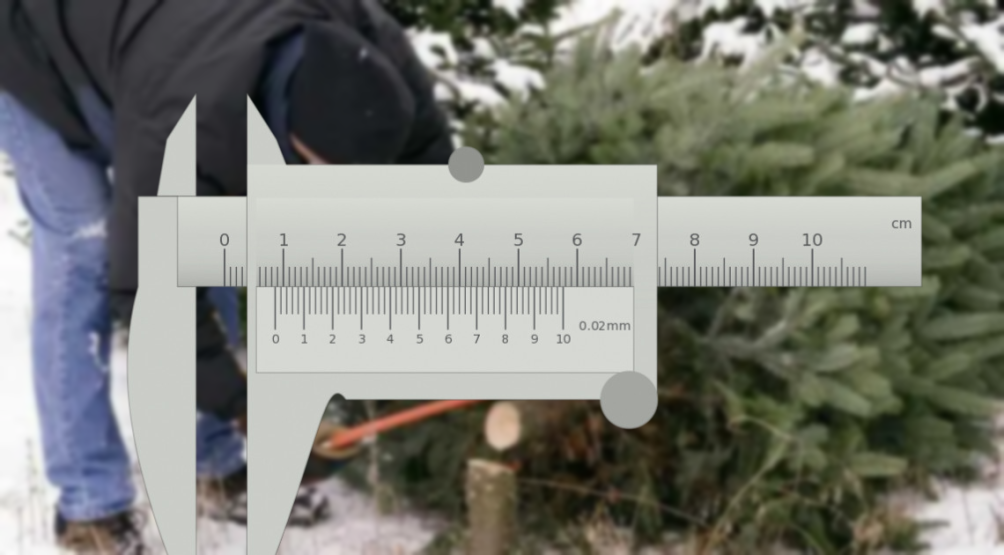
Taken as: 8.6
